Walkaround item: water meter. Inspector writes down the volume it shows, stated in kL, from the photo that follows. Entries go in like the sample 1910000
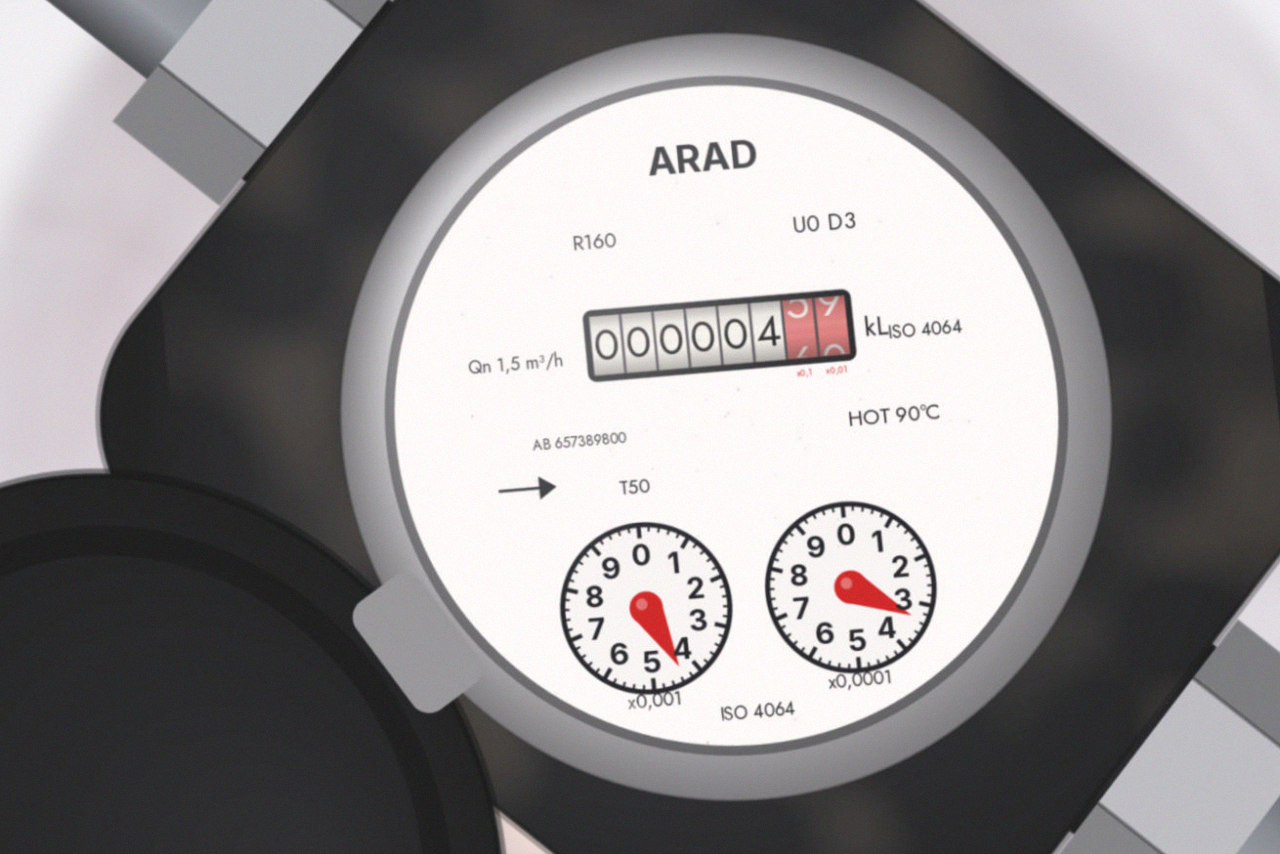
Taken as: 4.5943
